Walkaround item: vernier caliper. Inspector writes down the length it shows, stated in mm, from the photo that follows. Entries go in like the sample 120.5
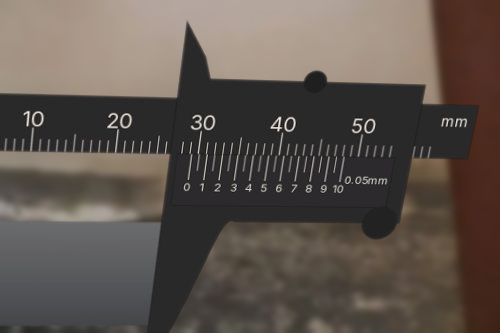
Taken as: 29.2
